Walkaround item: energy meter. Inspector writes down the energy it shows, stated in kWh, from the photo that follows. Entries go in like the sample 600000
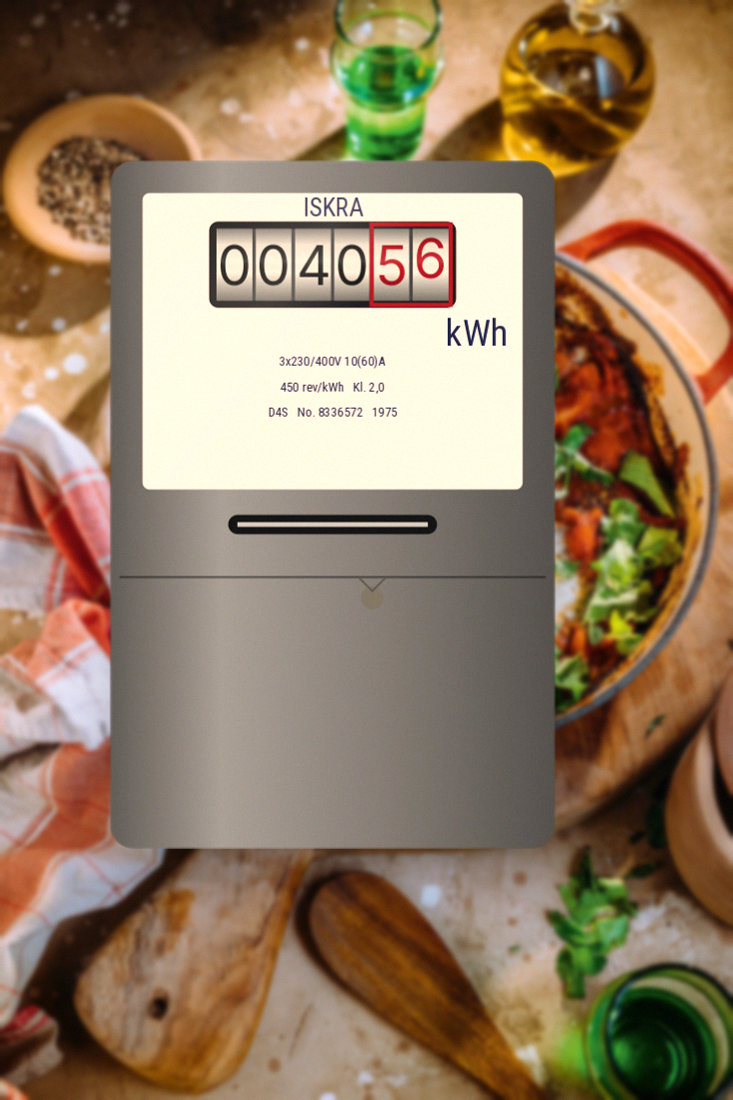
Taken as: 40.56
